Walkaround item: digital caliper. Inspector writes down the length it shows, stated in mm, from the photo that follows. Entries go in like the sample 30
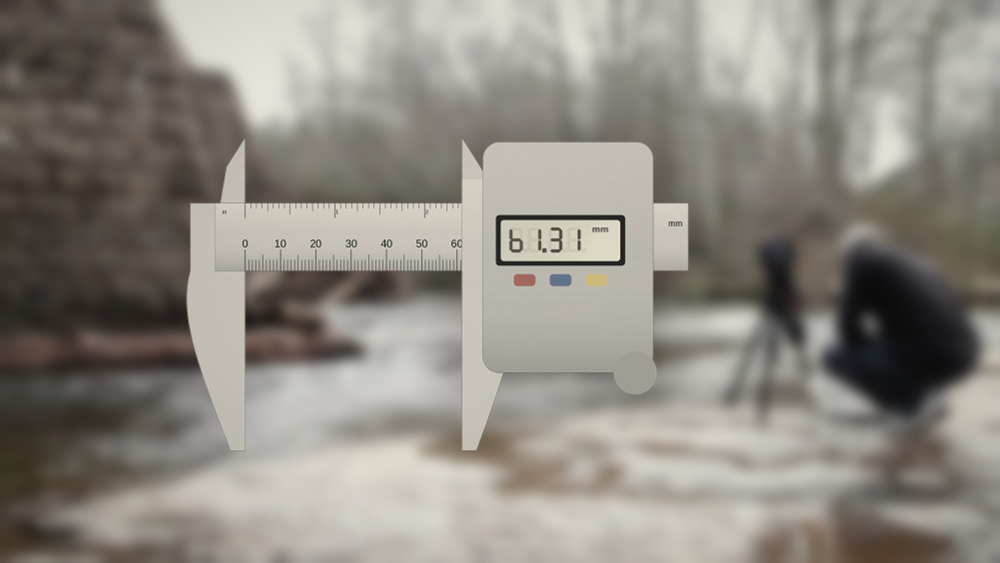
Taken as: 61.31
